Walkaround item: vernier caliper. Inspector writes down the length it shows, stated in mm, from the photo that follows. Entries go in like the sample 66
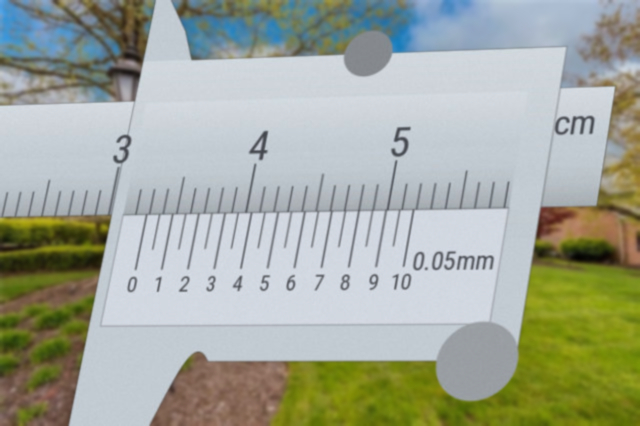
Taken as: 32.8
